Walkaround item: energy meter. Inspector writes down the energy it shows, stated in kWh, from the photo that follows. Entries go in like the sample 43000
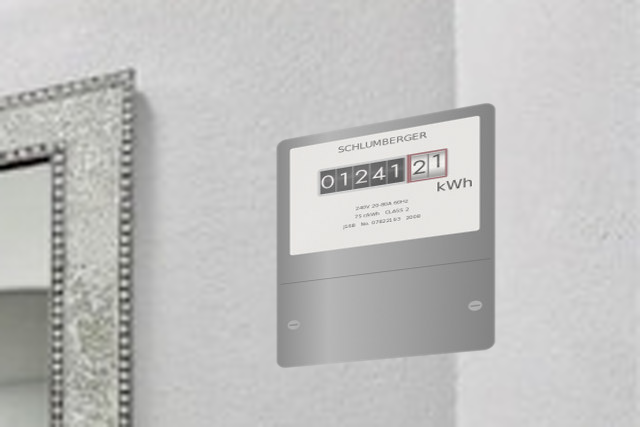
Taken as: 1241.21
